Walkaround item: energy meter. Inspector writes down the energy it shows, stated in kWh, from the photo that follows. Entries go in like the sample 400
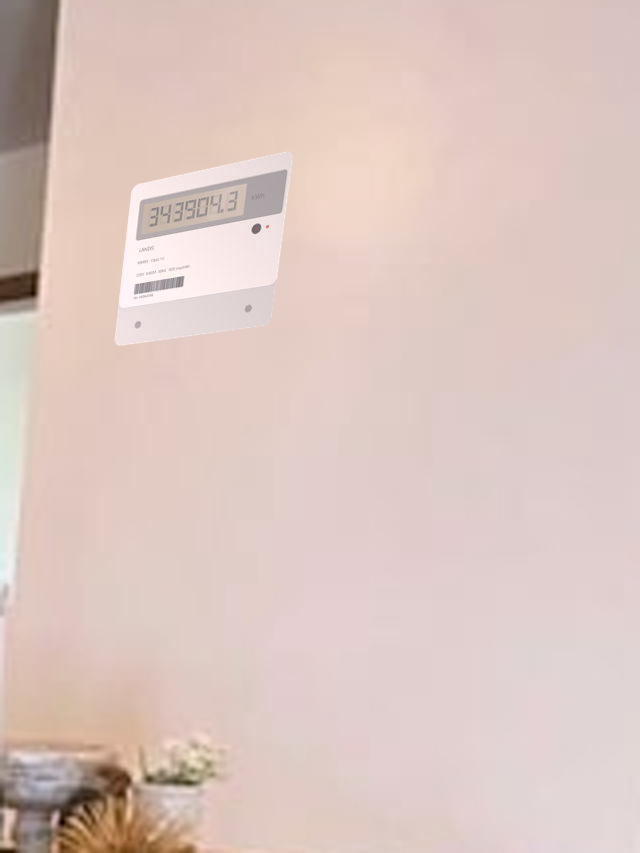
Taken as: 343904.3
